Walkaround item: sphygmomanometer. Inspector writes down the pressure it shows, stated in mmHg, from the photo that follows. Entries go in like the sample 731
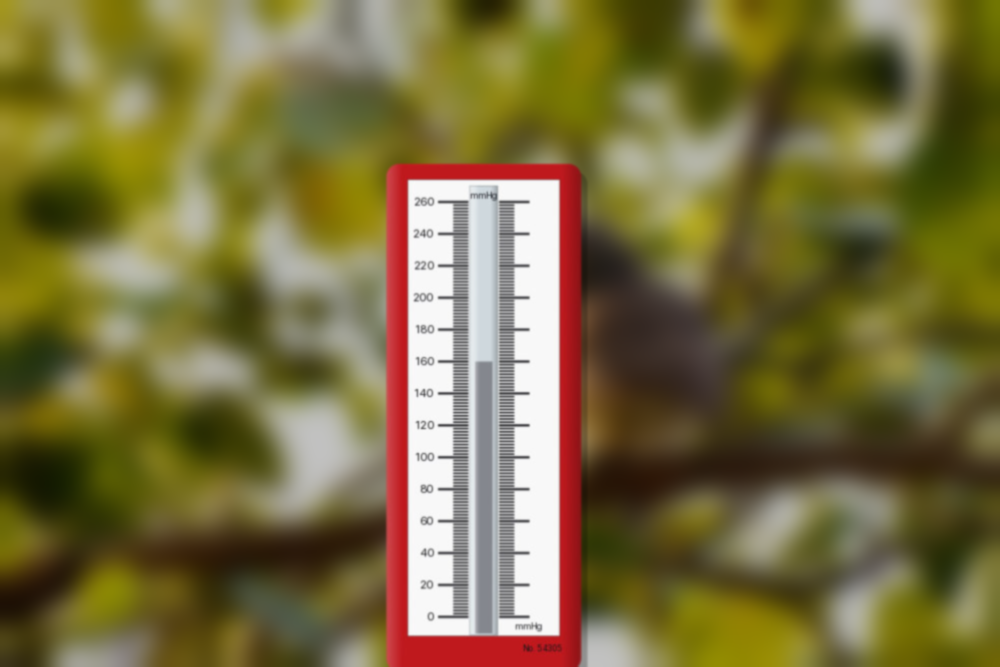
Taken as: 160
